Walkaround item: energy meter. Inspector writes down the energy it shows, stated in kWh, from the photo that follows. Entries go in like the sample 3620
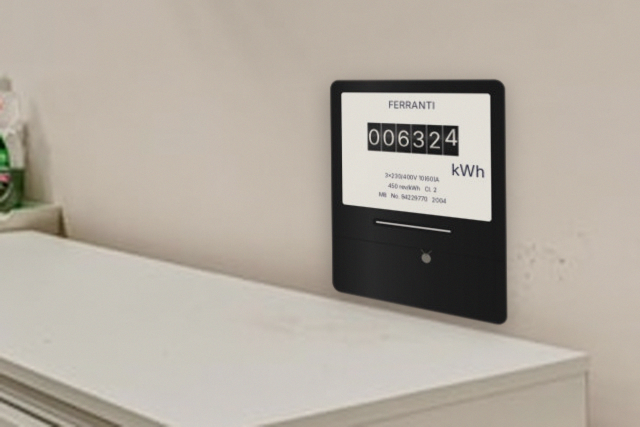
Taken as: 6324
